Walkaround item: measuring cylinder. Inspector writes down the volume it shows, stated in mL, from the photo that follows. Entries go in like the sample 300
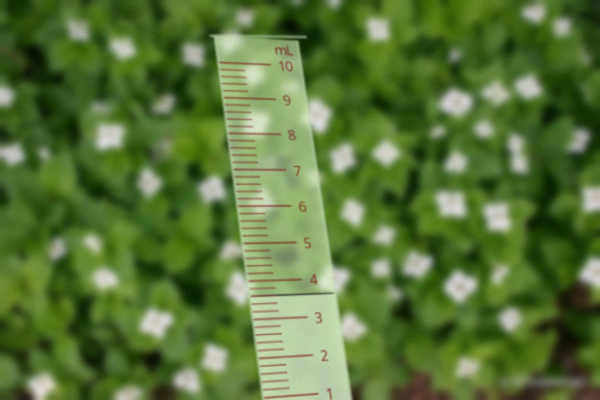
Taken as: 3.6
